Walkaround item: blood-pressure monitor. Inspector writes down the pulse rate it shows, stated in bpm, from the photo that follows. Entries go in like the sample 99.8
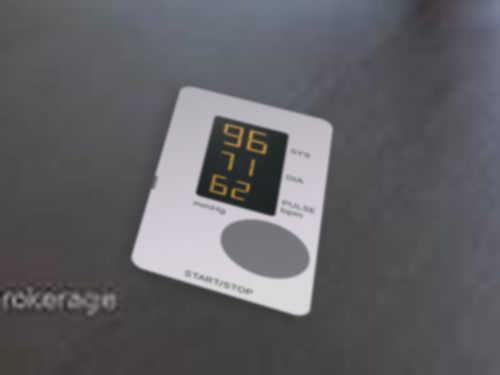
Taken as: 62
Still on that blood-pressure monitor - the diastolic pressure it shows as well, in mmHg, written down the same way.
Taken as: 71
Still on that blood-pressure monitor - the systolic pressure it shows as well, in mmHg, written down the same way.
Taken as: 96
